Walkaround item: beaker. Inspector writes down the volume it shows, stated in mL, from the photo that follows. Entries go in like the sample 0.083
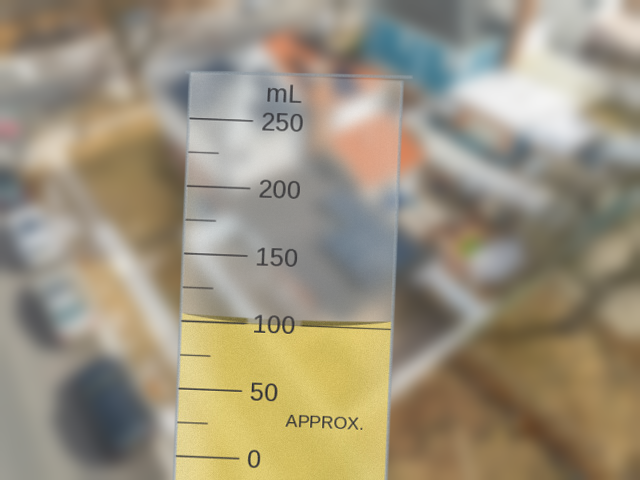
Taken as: 100
